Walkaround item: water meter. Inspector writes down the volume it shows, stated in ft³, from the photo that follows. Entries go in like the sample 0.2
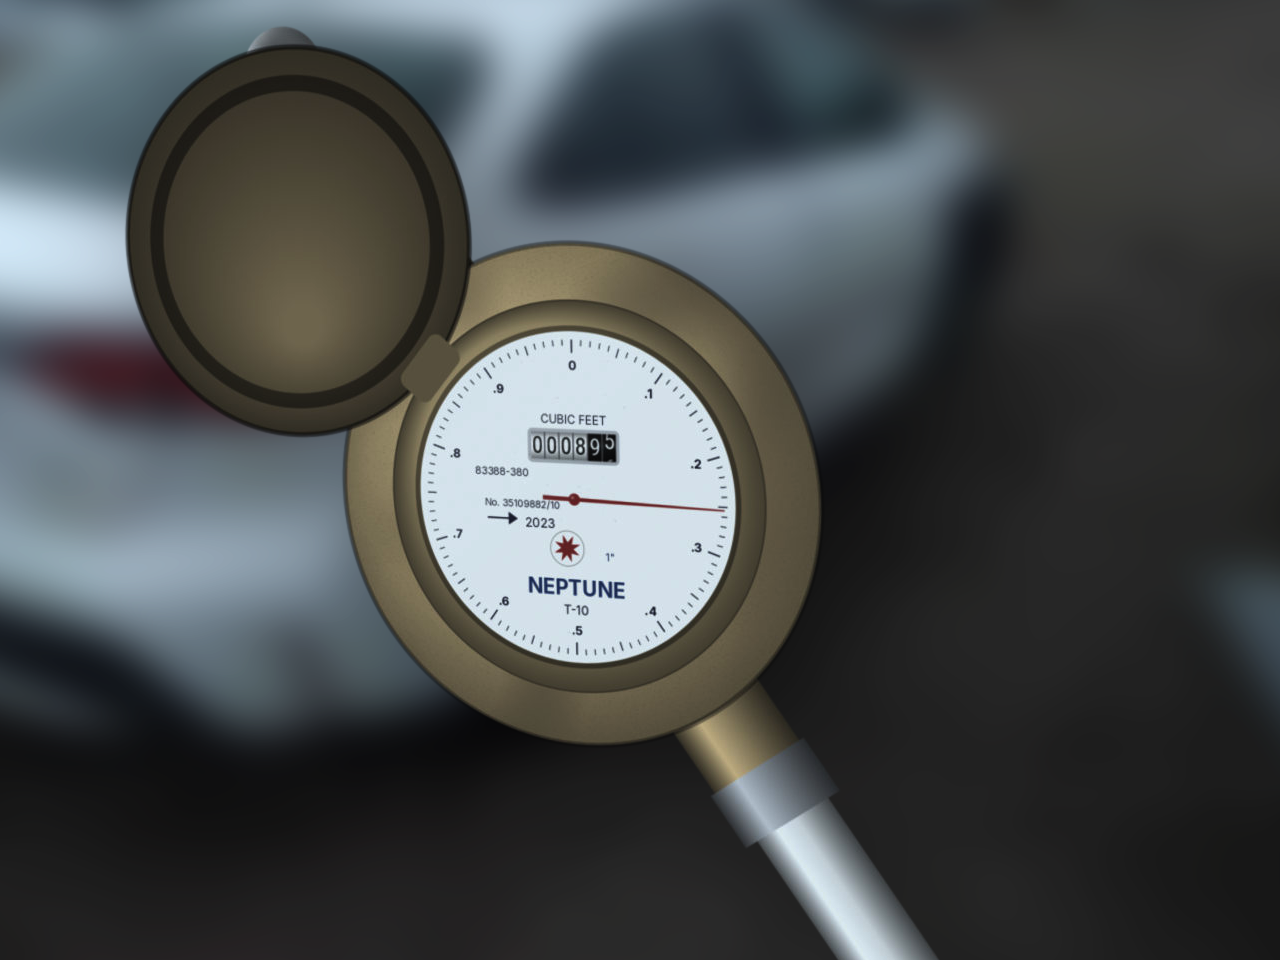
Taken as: 895.25
